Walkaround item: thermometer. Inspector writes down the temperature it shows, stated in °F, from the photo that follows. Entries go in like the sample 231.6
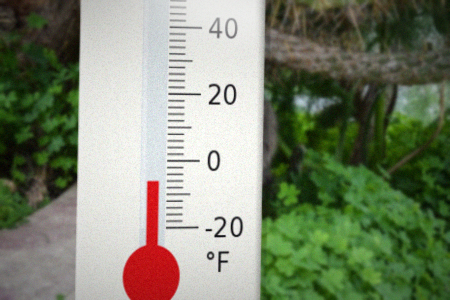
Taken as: -6
